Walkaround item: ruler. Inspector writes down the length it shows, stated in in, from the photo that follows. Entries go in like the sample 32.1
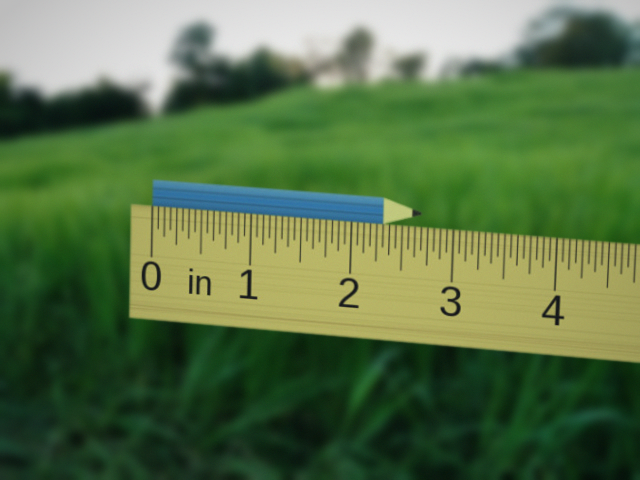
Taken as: 2.6875
